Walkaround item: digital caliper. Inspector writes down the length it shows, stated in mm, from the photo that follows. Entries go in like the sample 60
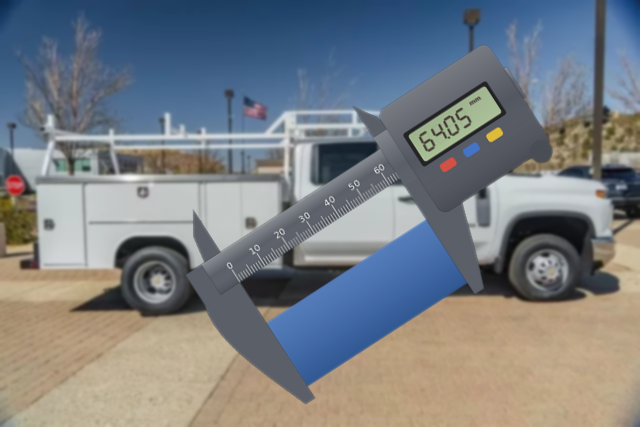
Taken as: 64.05
